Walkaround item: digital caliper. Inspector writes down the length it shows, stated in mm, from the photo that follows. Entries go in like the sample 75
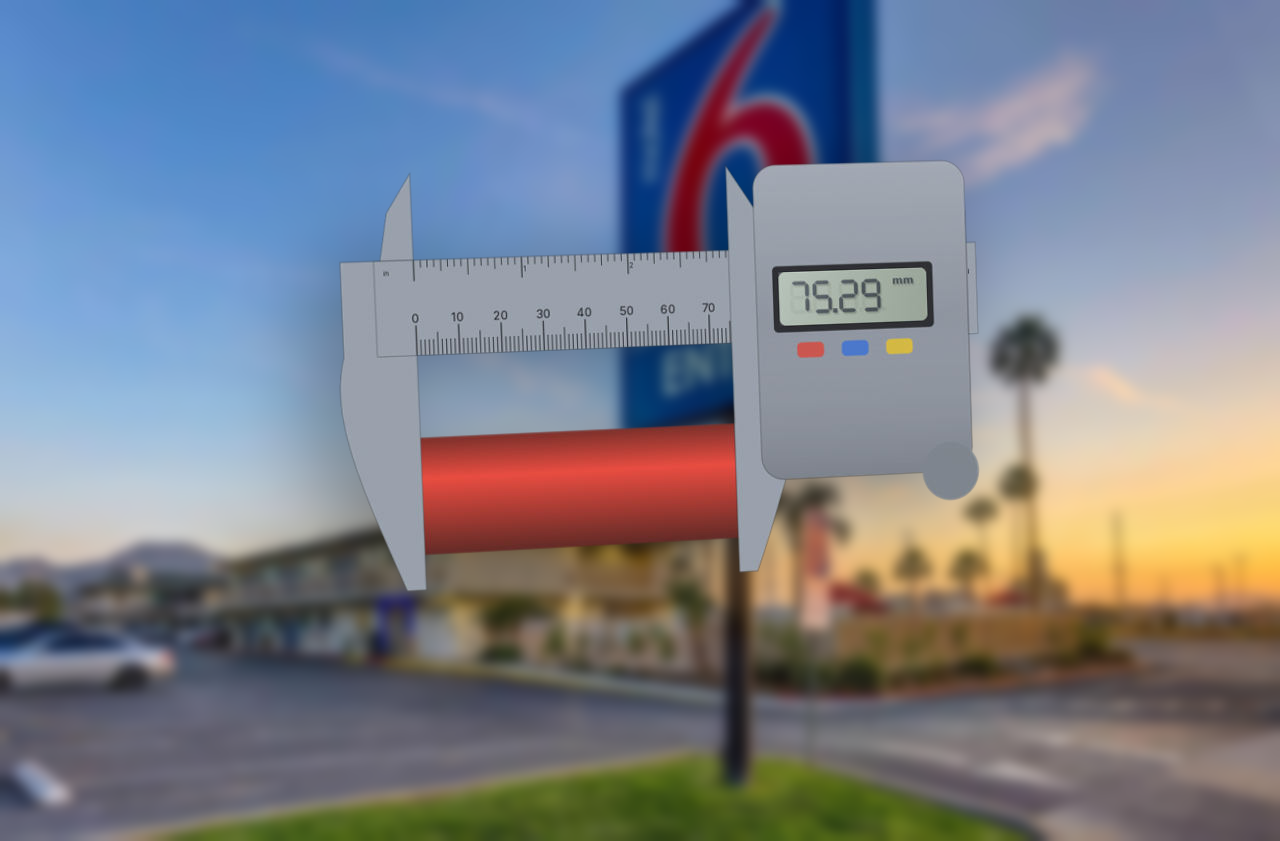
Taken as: 75.29
